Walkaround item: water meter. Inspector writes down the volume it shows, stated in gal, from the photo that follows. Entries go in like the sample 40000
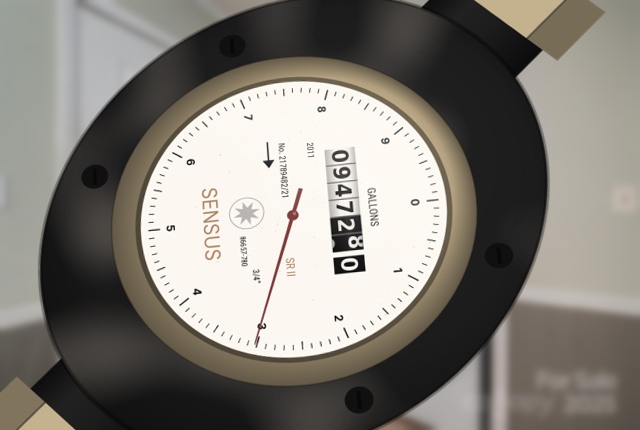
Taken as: 947283.0
